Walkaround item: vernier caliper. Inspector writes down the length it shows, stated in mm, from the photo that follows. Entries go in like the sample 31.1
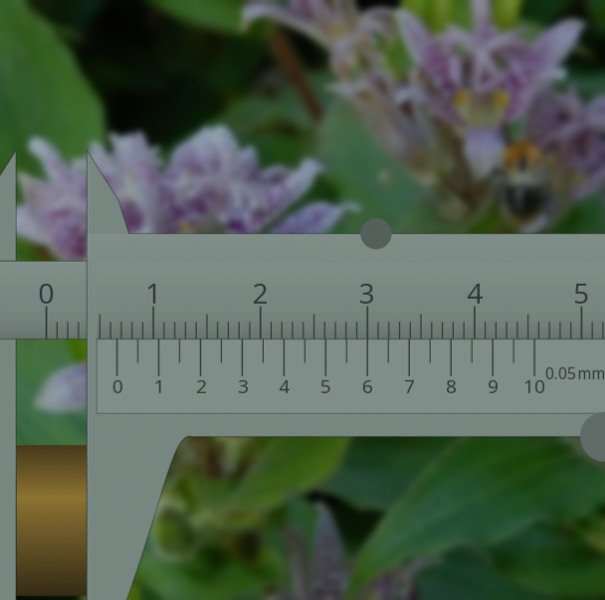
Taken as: 6.6
